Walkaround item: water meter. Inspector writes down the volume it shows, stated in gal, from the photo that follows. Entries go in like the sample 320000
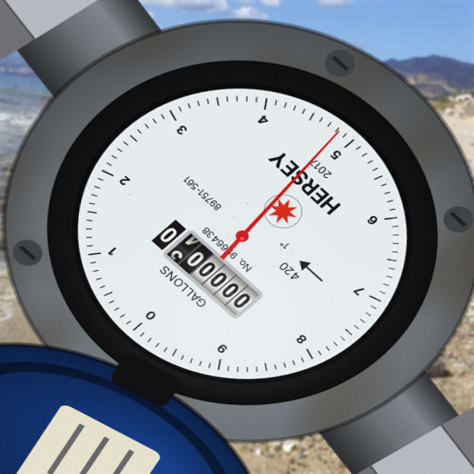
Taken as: 34.8
